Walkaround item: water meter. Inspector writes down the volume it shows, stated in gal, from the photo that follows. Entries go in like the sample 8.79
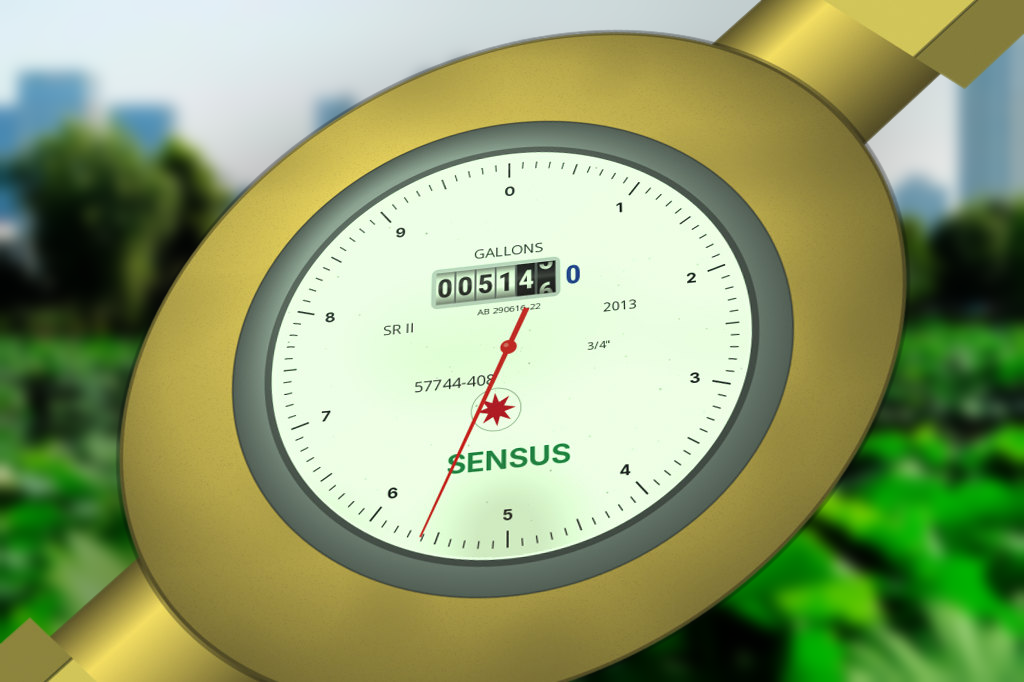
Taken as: 51455.6
